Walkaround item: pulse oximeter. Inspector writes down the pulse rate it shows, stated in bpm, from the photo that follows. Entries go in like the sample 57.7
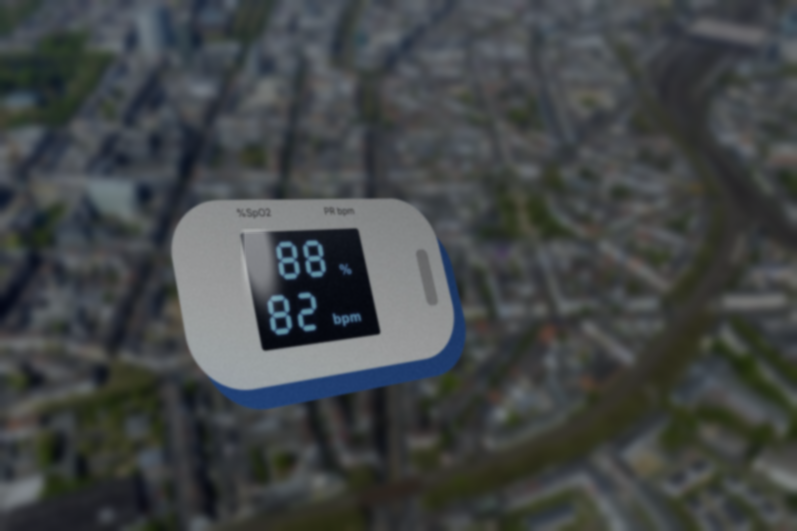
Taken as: 82
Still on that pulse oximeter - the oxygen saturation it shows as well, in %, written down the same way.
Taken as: 88
